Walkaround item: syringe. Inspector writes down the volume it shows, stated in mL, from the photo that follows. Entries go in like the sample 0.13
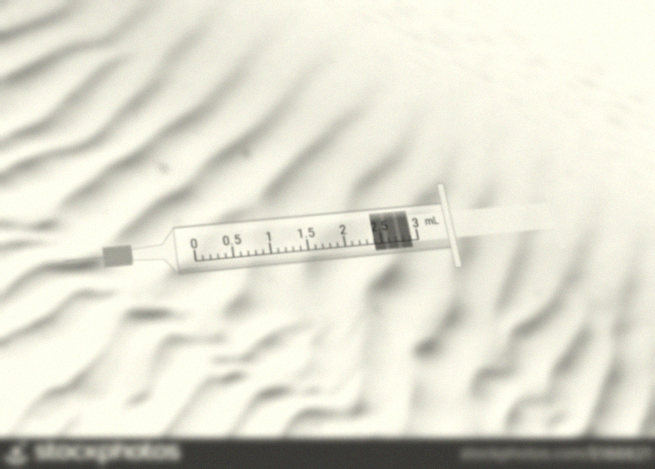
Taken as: 2.4
